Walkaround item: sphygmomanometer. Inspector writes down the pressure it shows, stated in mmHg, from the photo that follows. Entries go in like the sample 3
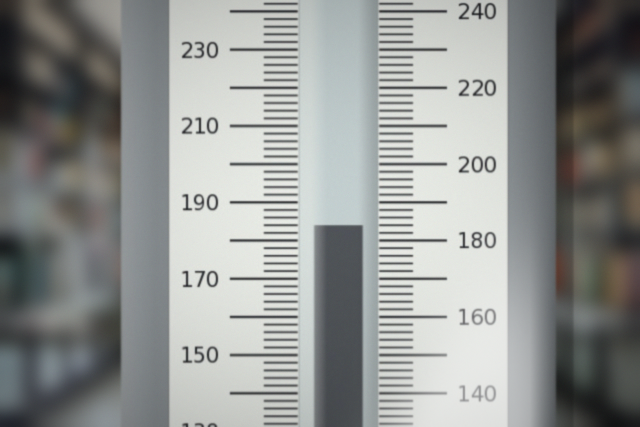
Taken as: 184
